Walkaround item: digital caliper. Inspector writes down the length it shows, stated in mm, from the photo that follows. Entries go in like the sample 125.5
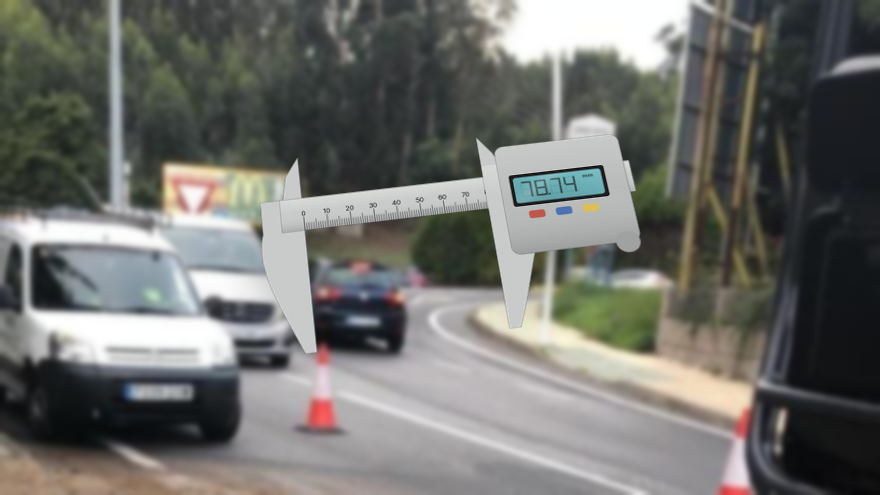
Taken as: 78.74
